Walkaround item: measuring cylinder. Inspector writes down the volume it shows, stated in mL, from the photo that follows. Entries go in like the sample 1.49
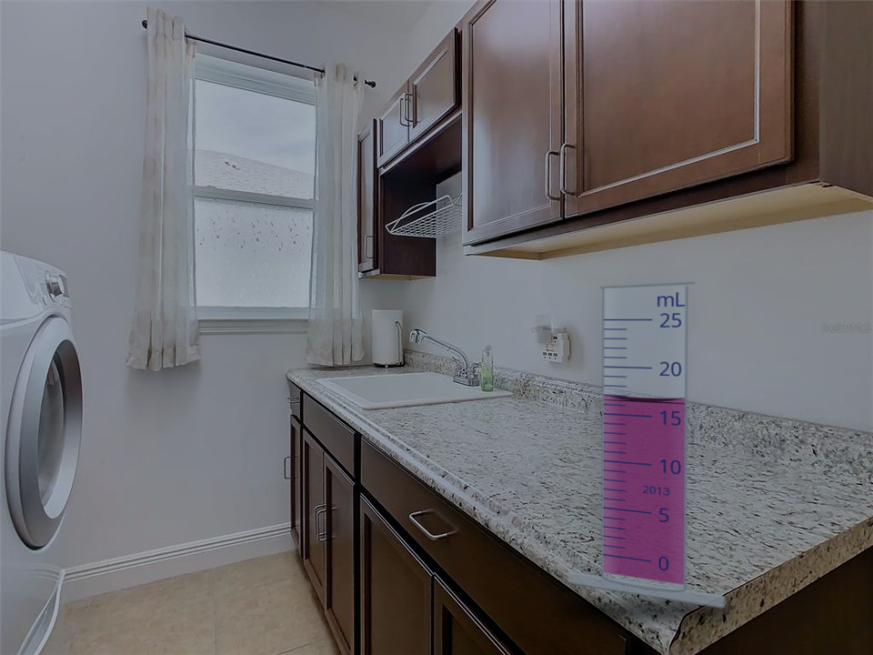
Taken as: 16.5
